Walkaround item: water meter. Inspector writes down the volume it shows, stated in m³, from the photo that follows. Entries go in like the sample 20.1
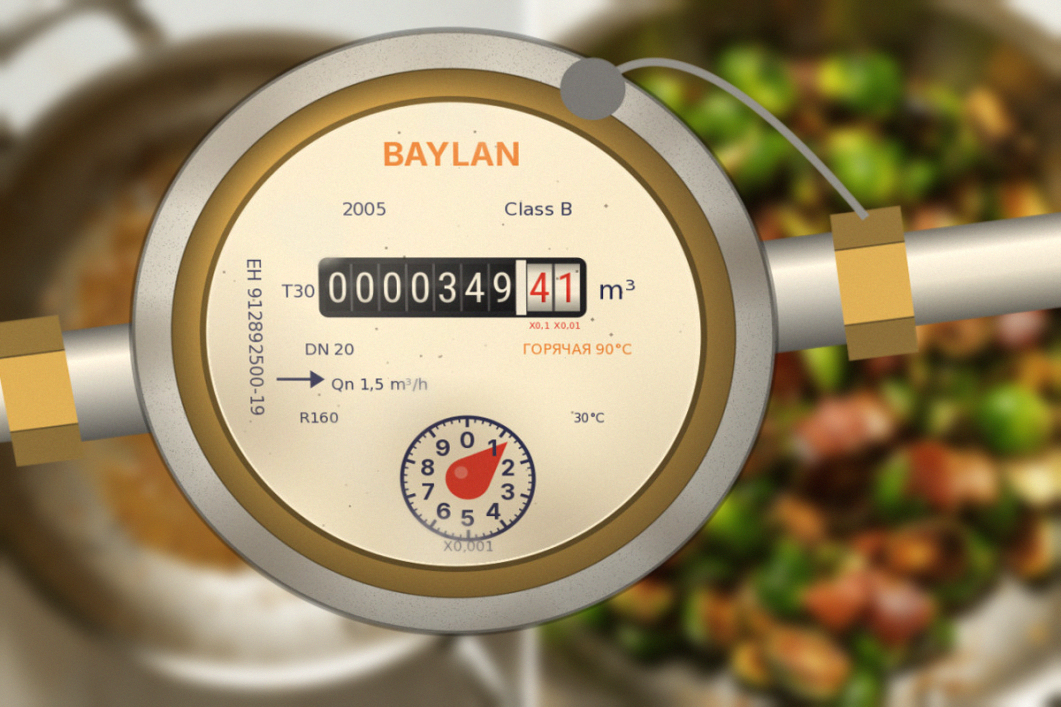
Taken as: 349.411
